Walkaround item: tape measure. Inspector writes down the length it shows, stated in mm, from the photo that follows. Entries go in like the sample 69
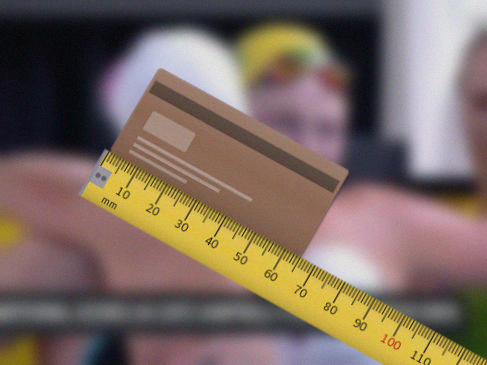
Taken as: 65
